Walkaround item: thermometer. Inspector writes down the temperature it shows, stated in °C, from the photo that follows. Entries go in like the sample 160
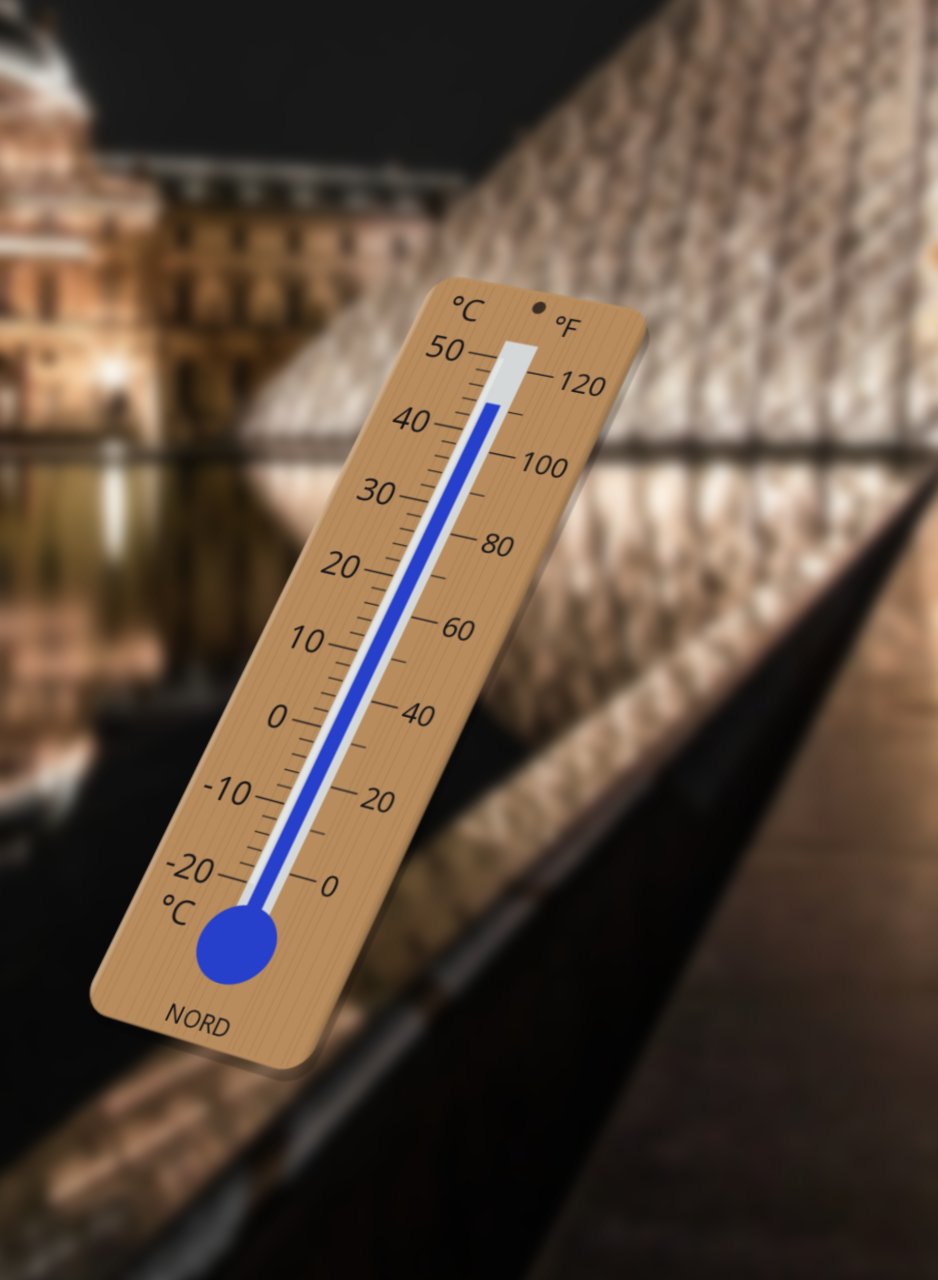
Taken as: 44
